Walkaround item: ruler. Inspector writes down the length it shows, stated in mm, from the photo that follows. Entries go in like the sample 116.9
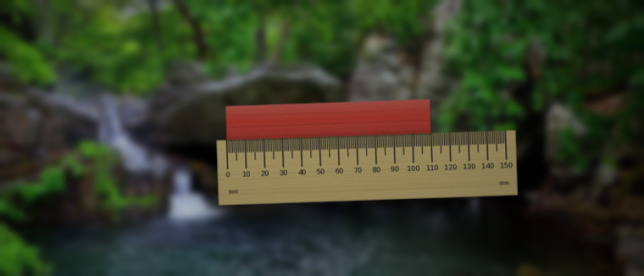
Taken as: 110
